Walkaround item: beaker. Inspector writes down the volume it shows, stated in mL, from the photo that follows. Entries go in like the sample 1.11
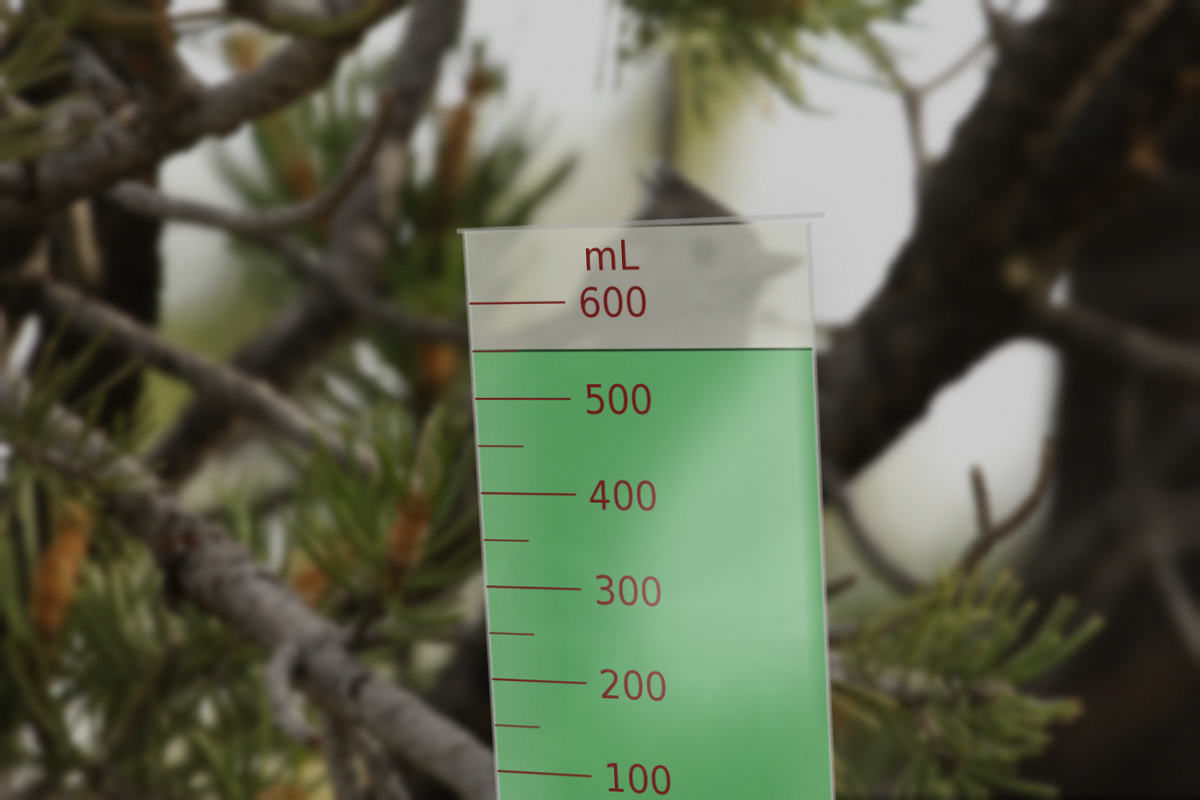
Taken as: 550
